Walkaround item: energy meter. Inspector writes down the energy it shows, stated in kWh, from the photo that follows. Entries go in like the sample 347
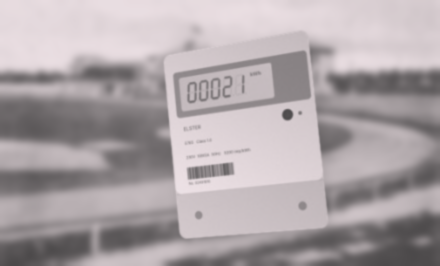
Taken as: 21
